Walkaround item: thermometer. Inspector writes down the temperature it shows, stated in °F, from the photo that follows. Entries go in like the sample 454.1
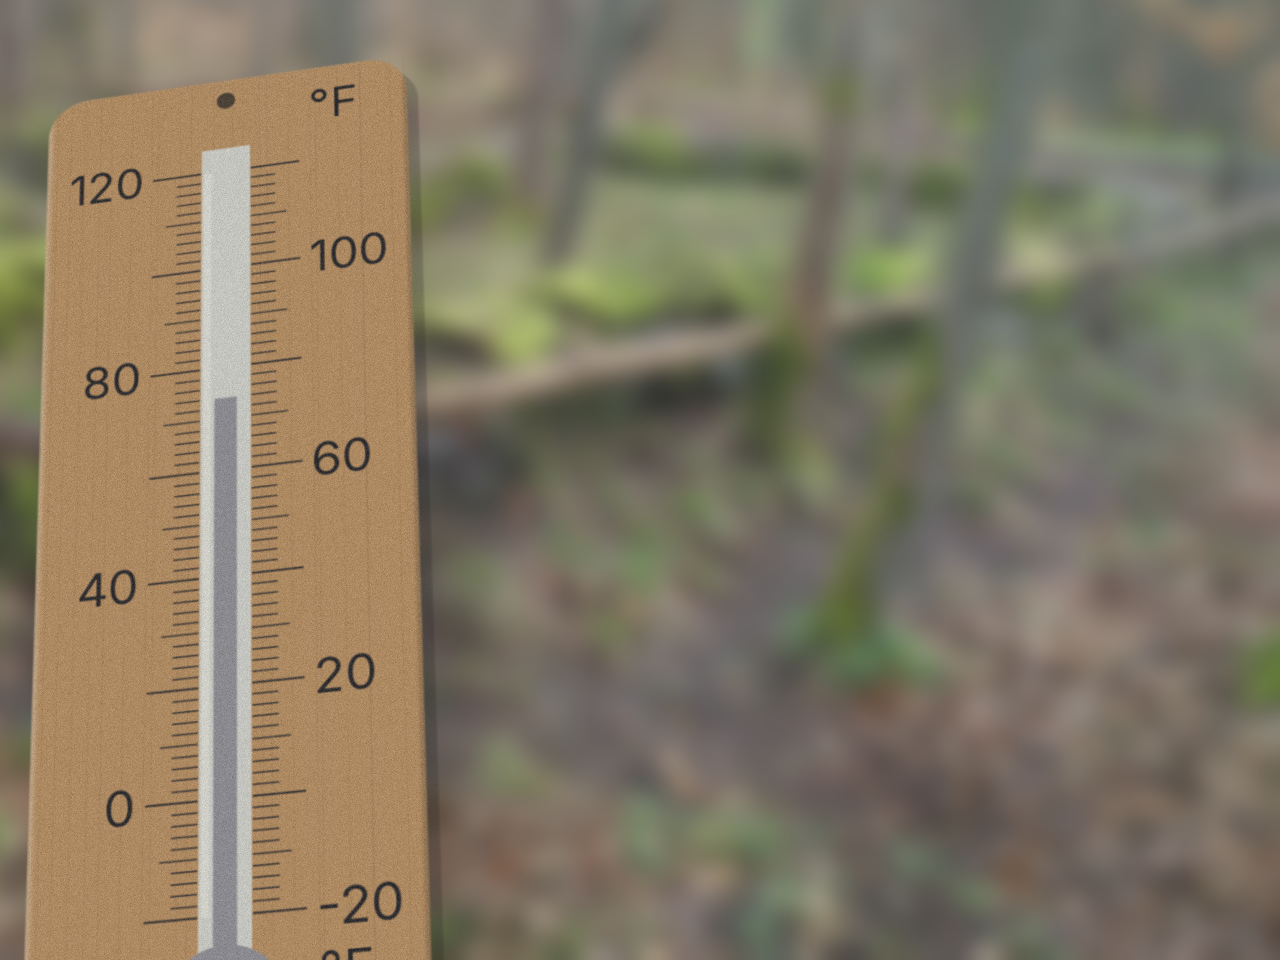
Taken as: 74
